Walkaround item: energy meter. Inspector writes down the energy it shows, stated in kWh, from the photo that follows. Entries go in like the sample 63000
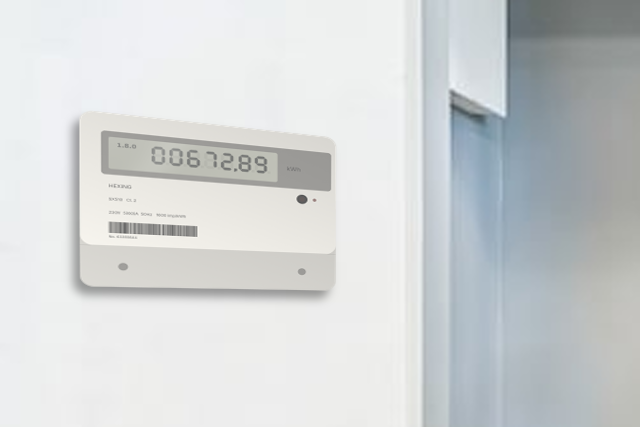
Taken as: 672.89
